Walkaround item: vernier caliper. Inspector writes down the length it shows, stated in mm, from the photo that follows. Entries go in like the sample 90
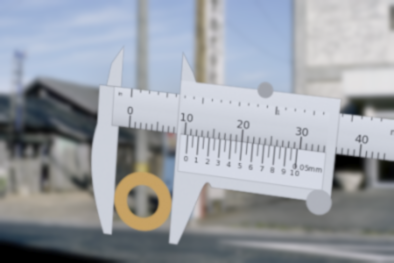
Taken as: 10.5
